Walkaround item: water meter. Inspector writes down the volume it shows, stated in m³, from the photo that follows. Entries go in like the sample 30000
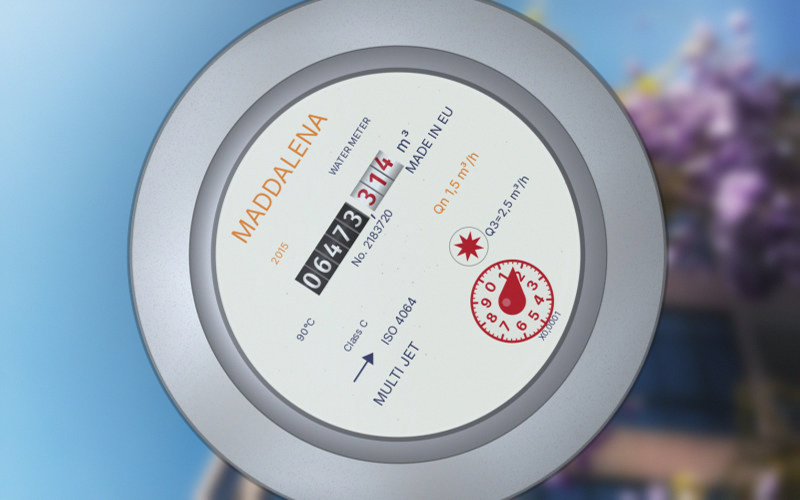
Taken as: 6473.3141
